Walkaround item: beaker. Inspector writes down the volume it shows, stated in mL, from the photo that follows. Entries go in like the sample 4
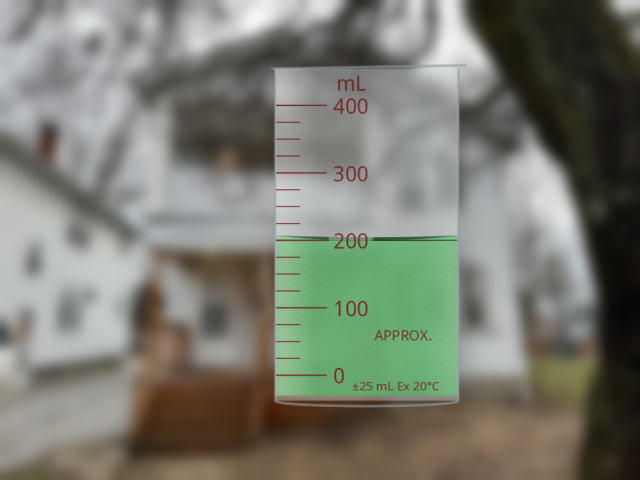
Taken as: 200
